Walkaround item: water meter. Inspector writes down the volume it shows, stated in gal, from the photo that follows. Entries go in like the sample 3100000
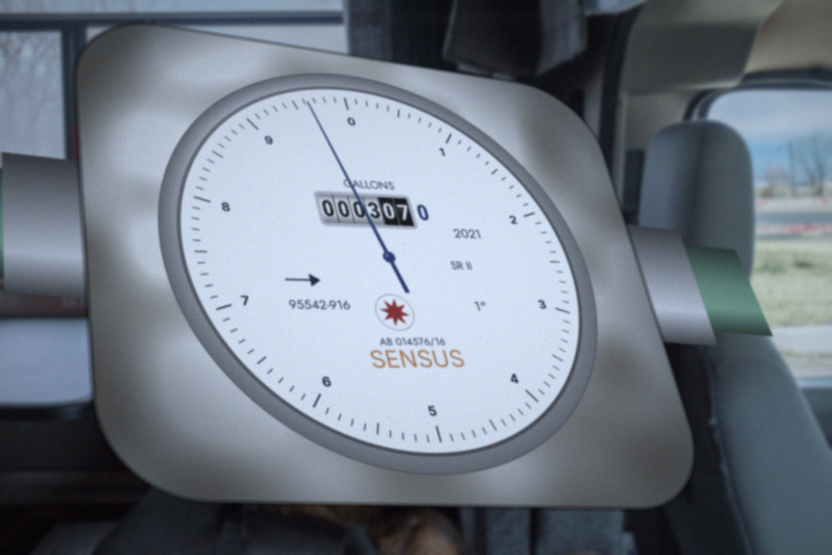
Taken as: 3069.6
